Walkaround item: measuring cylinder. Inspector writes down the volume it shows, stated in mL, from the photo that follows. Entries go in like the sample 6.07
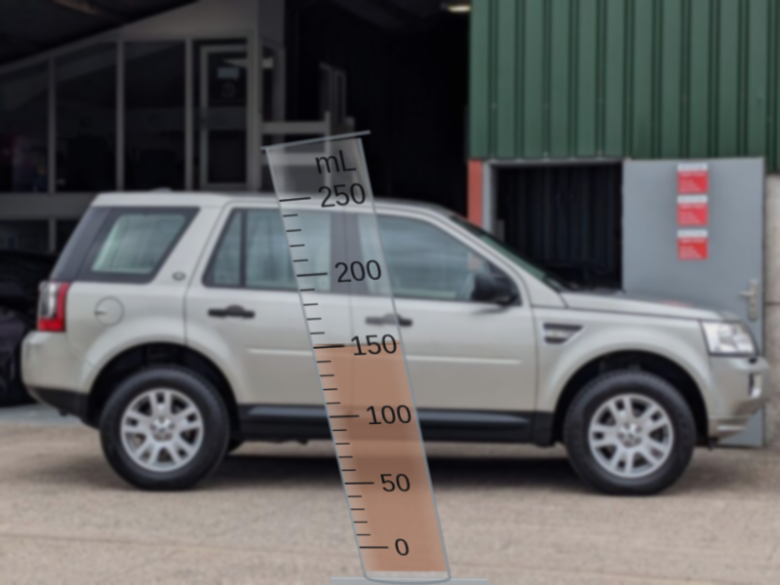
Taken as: 150
